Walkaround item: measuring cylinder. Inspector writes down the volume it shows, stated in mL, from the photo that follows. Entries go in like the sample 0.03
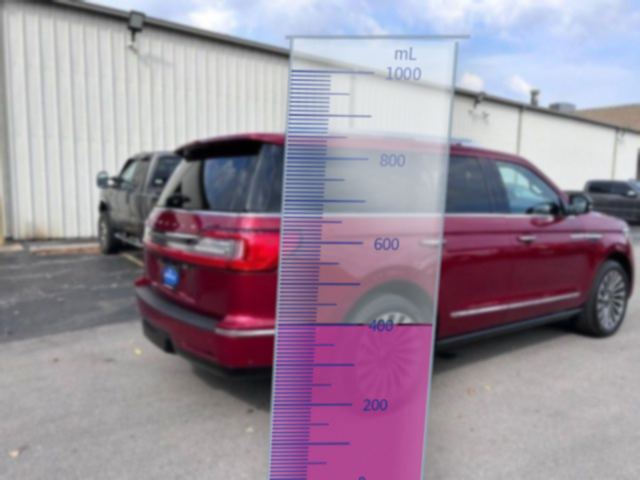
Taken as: 400
